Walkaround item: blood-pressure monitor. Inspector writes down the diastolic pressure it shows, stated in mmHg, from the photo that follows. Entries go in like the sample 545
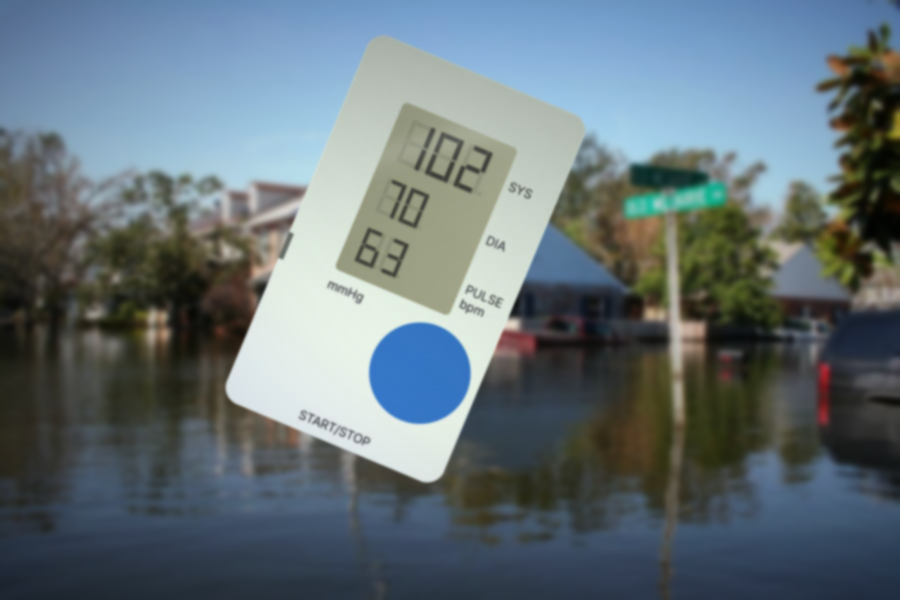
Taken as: 70
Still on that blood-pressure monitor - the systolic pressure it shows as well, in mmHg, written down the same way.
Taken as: 102
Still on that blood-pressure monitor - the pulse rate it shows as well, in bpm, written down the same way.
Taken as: 63
